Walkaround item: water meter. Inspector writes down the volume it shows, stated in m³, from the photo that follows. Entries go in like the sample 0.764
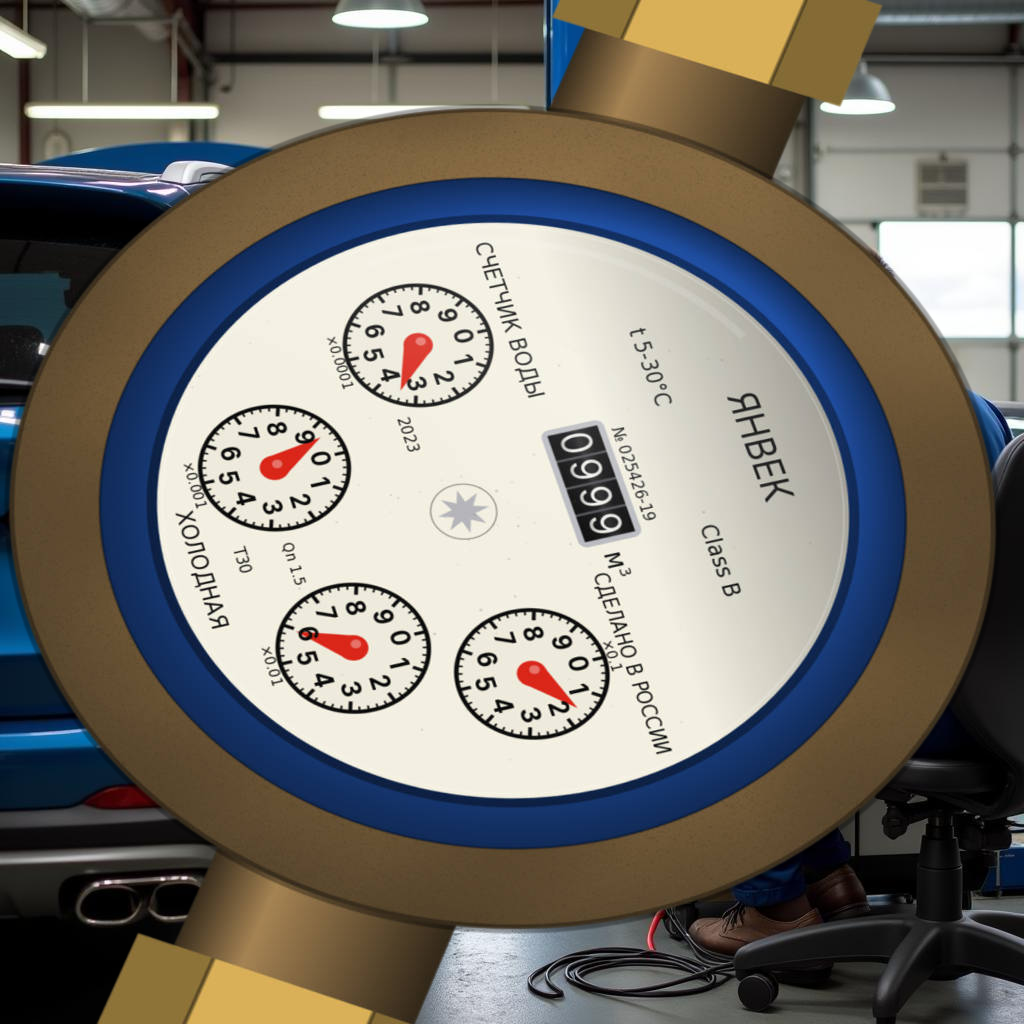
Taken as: 999.1593
